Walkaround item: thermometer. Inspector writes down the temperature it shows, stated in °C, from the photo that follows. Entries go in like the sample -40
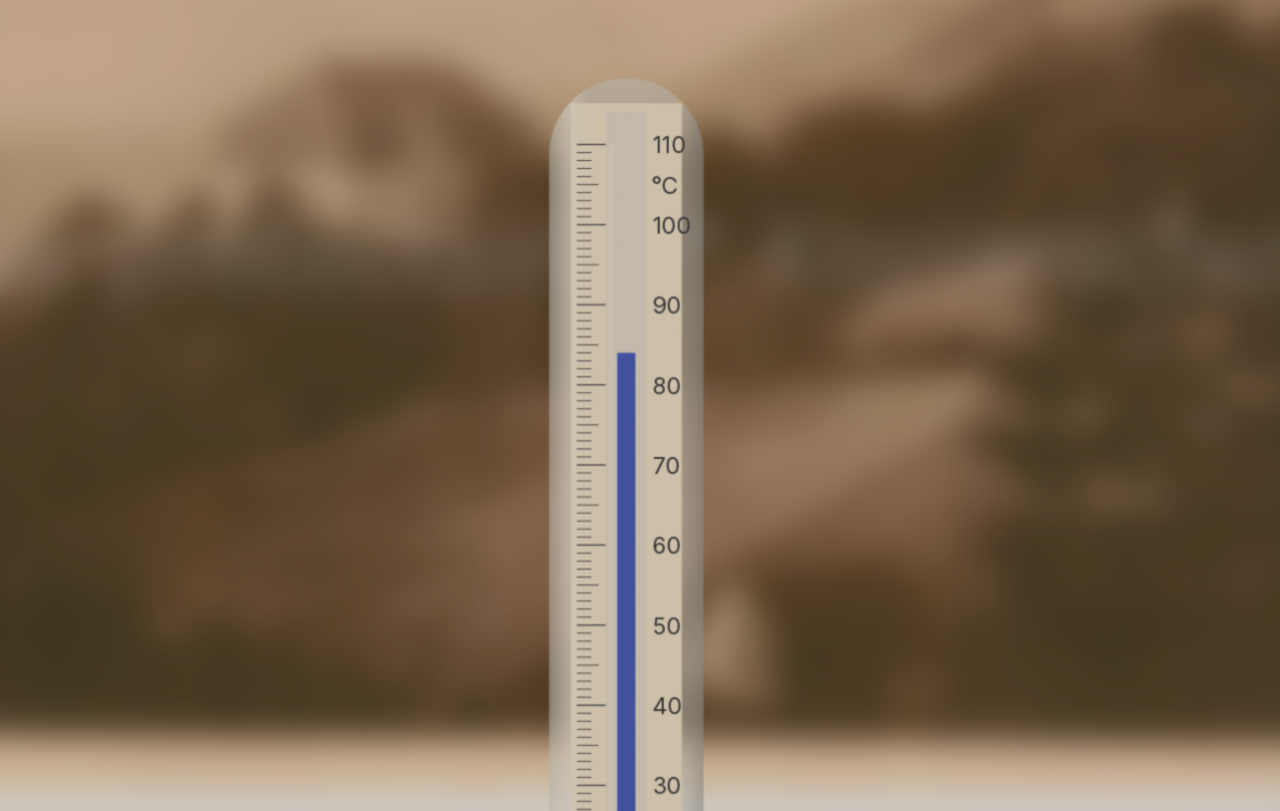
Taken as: 84
